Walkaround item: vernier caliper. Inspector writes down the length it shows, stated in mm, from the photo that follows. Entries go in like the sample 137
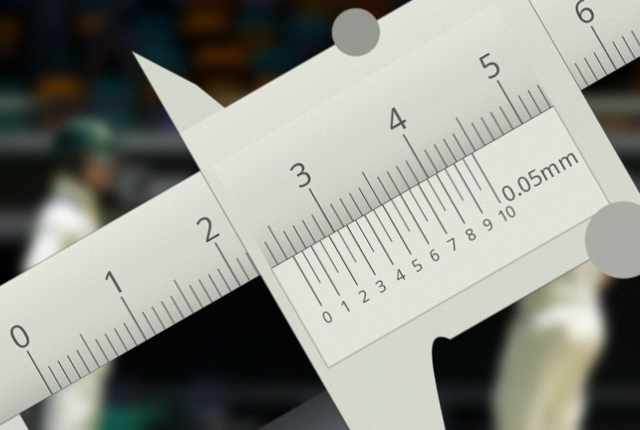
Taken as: 25.6
